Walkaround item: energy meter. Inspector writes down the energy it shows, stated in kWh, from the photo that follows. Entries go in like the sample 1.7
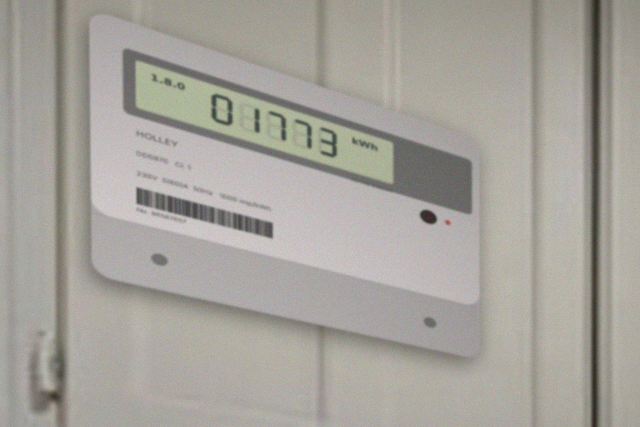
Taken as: 1773
